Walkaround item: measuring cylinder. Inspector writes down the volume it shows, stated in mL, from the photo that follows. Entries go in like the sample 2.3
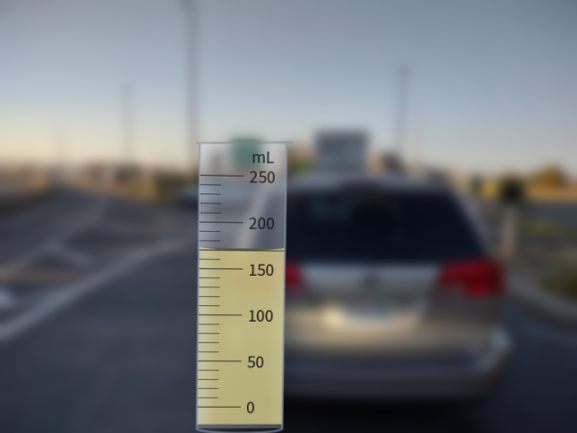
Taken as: 170
